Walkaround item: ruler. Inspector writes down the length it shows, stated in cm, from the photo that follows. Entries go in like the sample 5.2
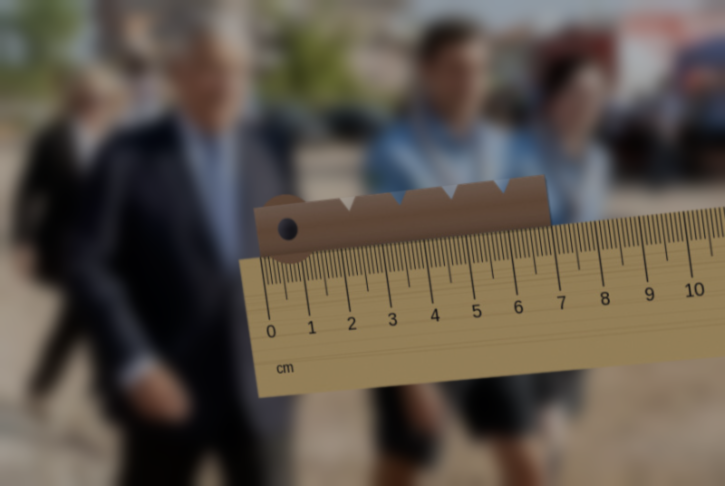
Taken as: 7
